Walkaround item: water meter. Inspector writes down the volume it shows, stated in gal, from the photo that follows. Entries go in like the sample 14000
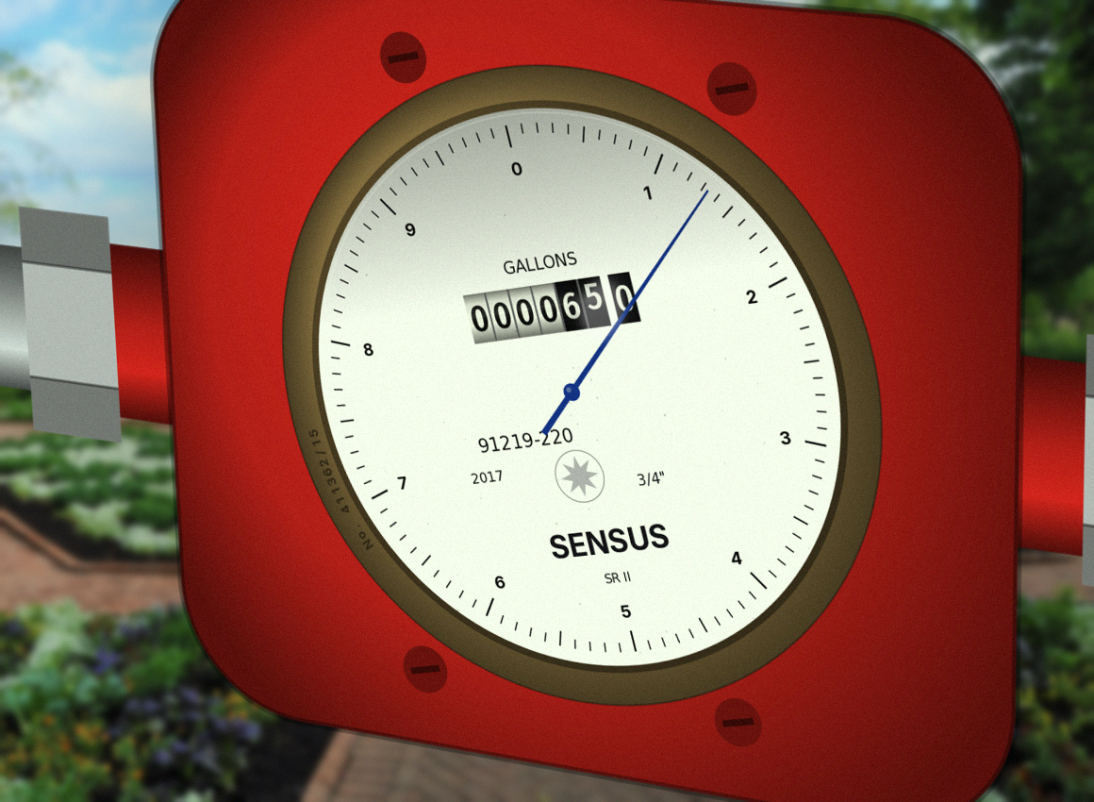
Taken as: 651.3
